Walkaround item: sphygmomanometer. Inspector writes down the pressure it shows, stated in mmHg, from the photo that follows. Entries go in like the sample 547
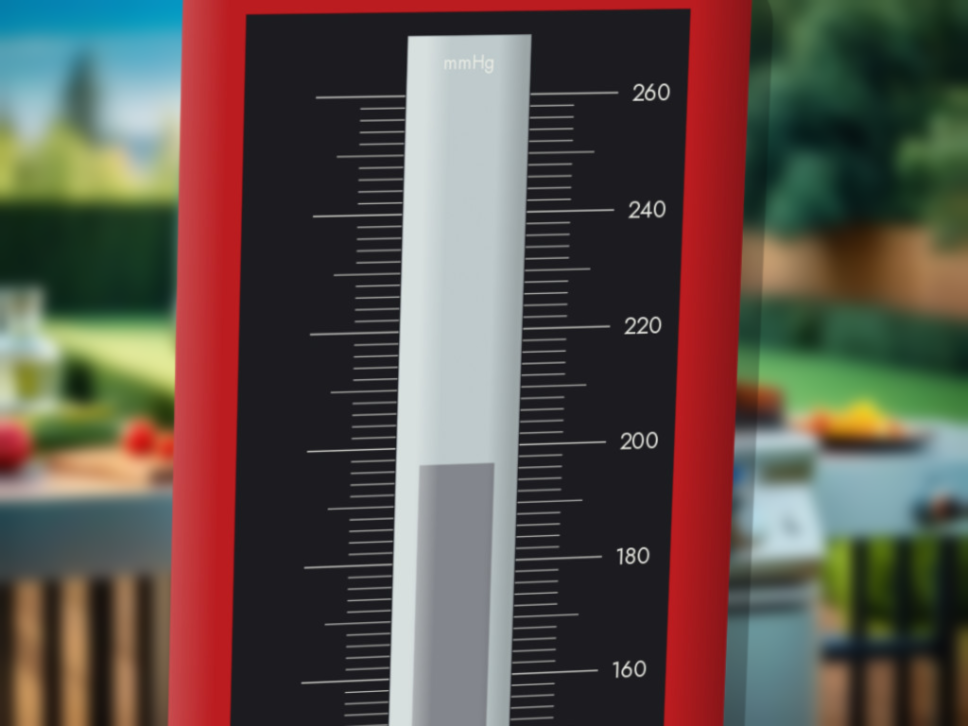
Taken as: 197
